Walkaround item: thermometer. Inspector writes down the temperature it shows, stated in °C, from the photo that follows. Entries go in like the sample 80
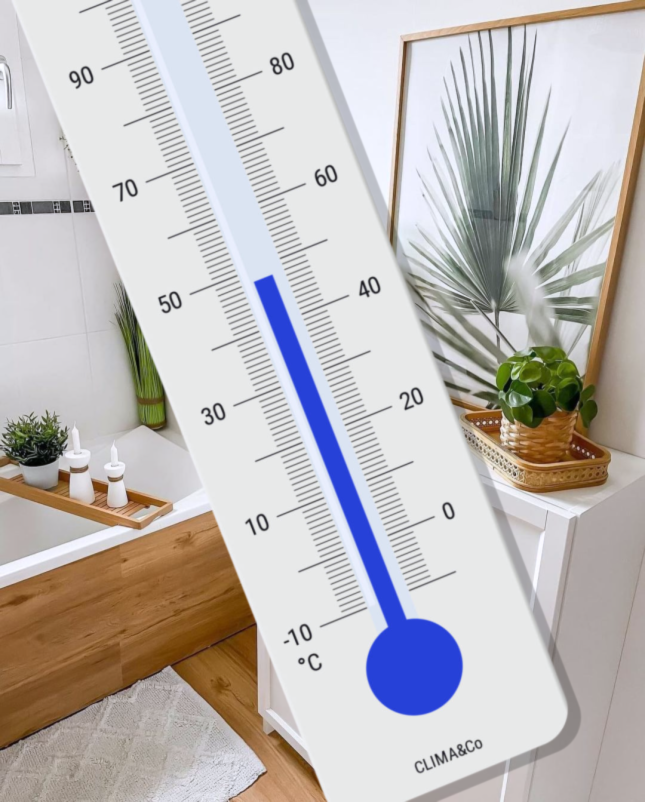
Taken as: 48
